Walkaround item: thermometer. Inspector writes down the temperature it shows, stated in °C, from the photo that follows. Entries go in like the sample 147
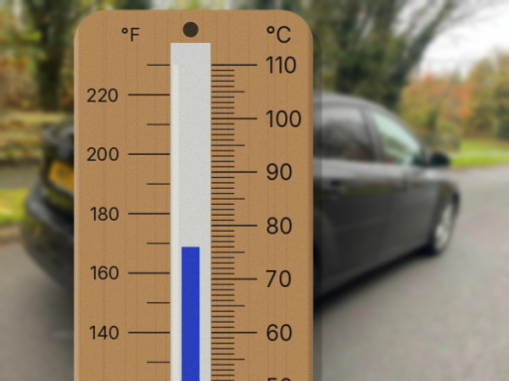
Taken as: 76
